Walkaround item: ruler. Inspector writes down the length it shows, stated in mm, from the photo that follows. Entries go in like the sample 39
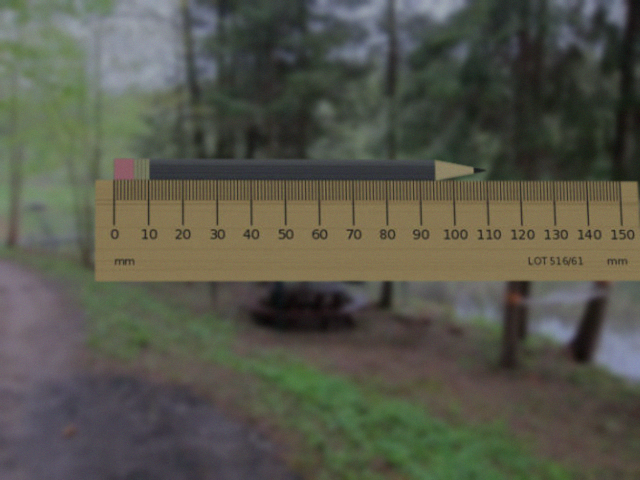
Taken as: 110
